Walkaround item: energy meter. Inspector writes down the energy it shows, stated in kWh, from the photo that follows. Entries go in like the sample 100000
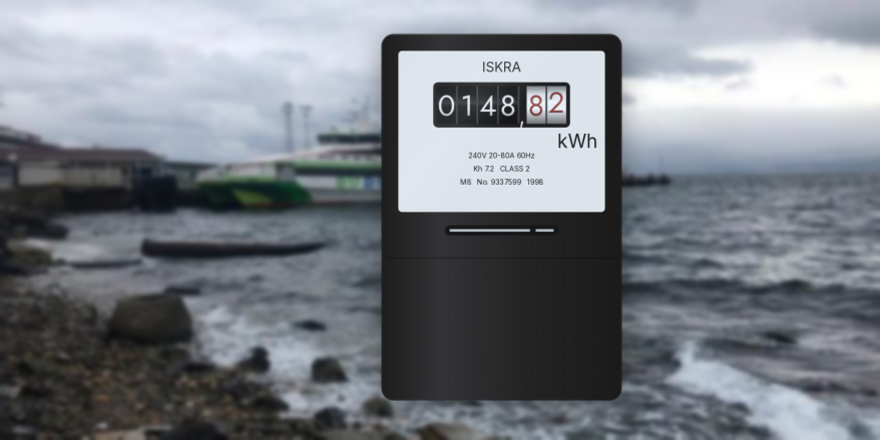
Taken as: 148.82
